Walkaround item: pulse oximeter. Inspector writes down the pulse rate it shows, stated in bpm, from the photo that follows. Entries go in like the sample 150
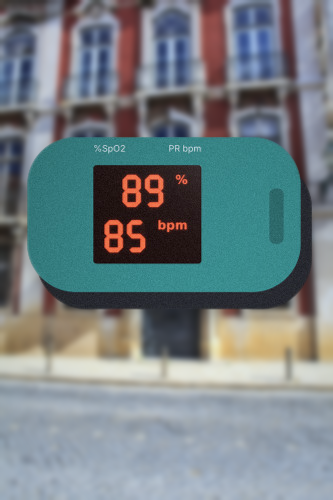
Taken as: 85
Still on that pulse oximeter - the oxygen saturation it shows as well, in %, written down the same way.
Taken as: 89
